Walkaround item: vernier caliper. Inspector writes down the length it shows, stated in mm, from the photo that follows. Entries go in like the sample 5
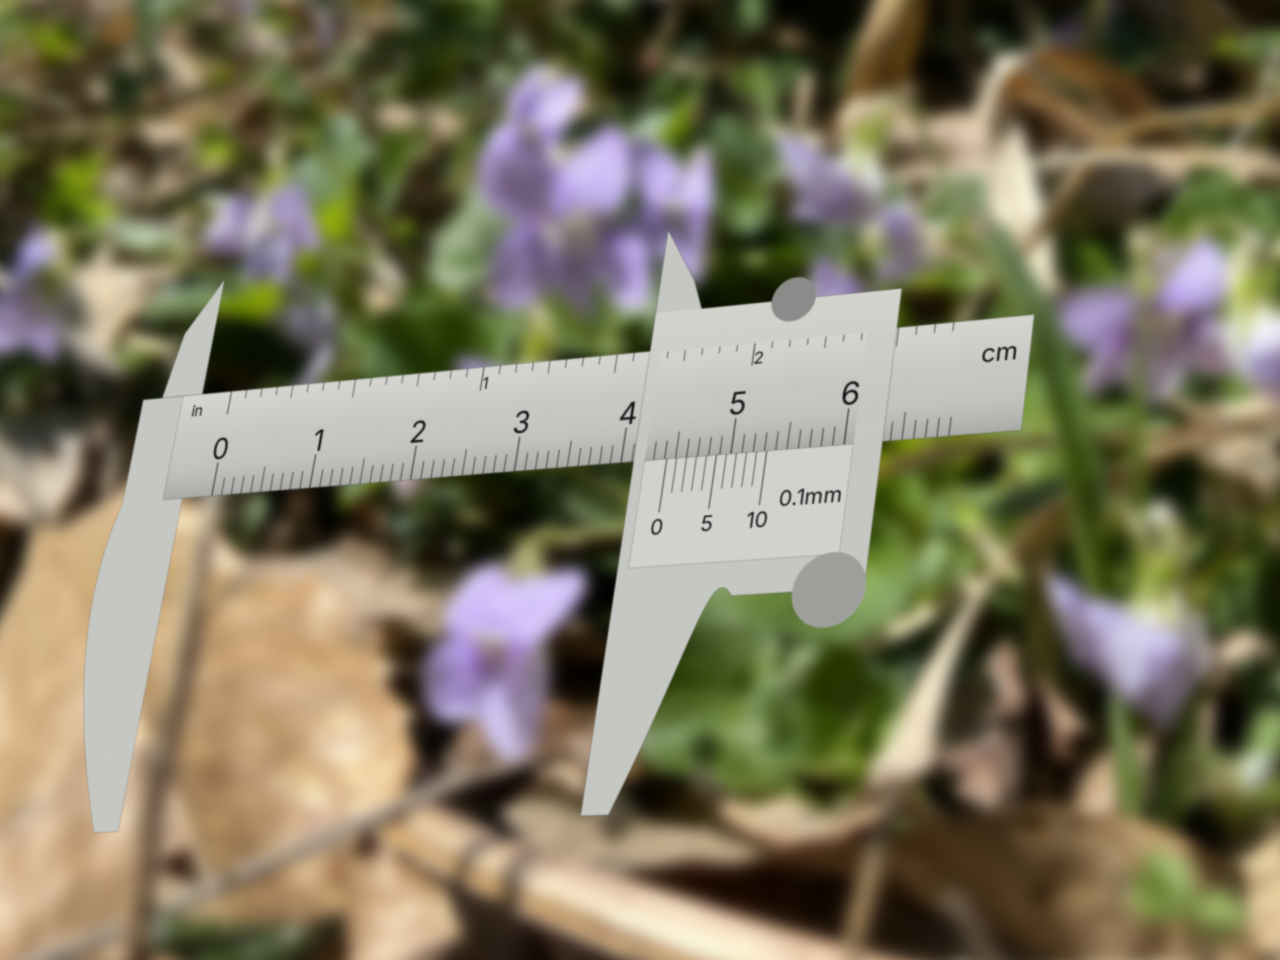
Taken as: 44.2
